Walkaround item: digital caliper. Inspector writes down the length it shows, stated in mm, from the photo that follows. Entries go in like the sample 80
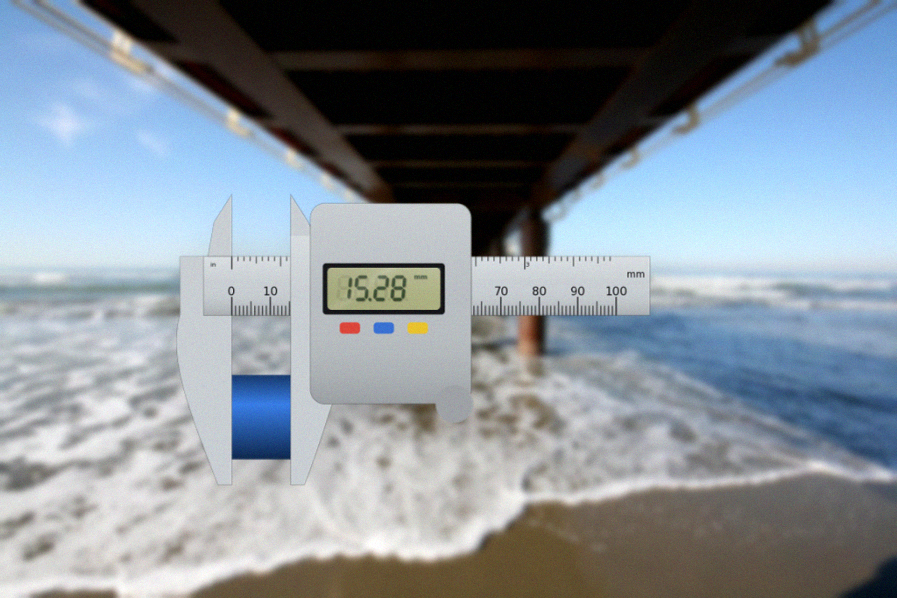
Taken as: 15.28
